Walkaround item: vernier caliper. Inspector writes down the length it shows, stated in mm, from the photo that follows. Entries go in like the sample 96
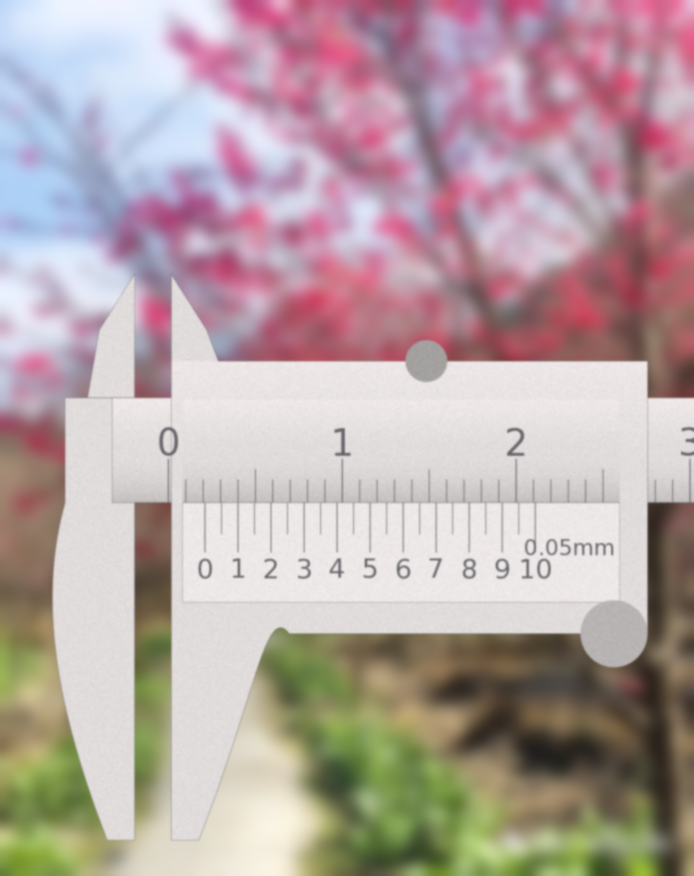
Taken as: 2.1
